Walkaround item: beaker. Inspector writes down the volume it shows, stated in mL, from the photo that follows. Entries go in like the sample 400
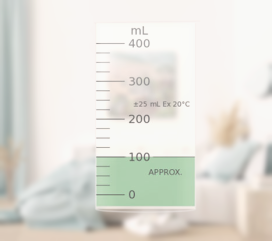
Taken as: 100
